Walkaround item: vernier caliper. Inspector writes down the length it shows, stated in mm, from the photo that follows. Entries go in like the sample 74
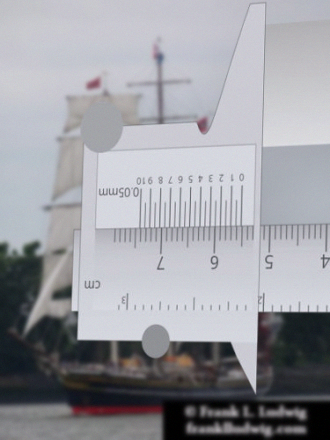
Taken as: 55.2
